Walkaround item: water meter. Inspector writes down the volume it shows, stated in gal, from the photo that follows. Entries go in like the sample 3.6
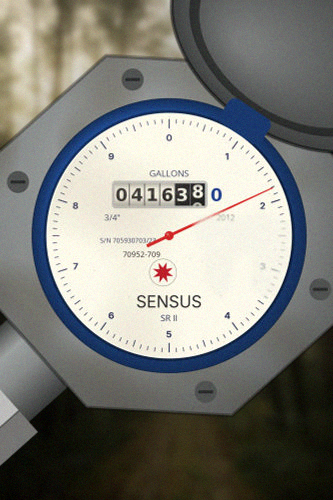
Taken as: 416381.8
